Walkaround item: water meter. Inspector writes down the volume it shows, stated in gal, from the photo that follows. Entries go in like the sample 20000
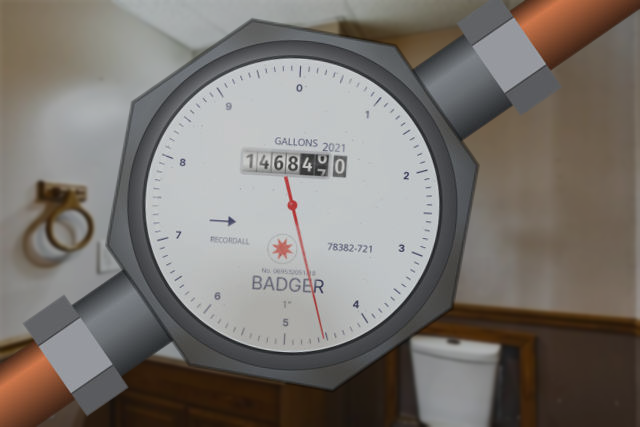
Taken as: 1468464.5
